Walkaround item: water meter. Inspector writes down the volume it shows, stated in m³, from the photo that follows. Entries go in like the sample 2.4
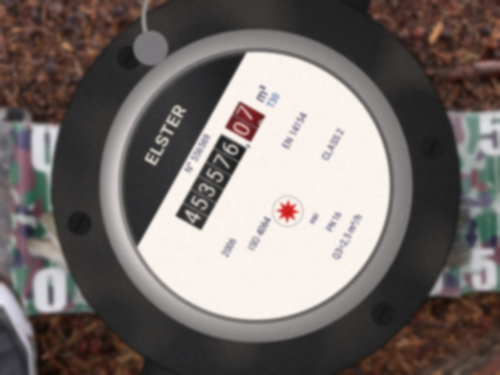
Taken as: 453576.07
